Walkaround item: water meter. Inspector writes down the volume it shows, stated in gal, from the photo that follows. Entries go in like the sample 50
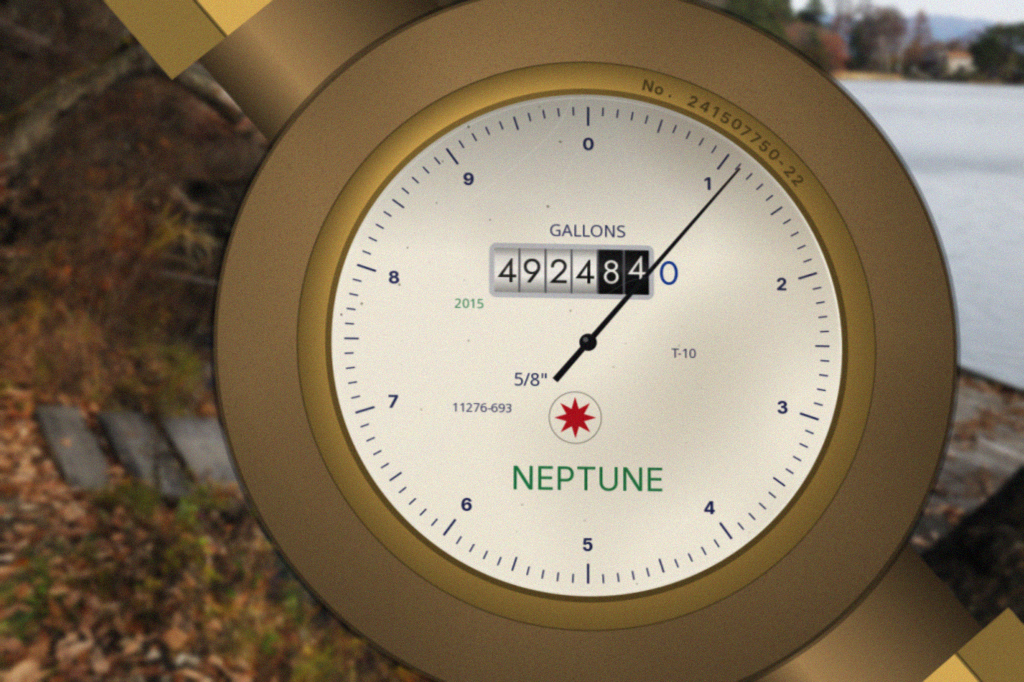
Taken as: 4924841.1
